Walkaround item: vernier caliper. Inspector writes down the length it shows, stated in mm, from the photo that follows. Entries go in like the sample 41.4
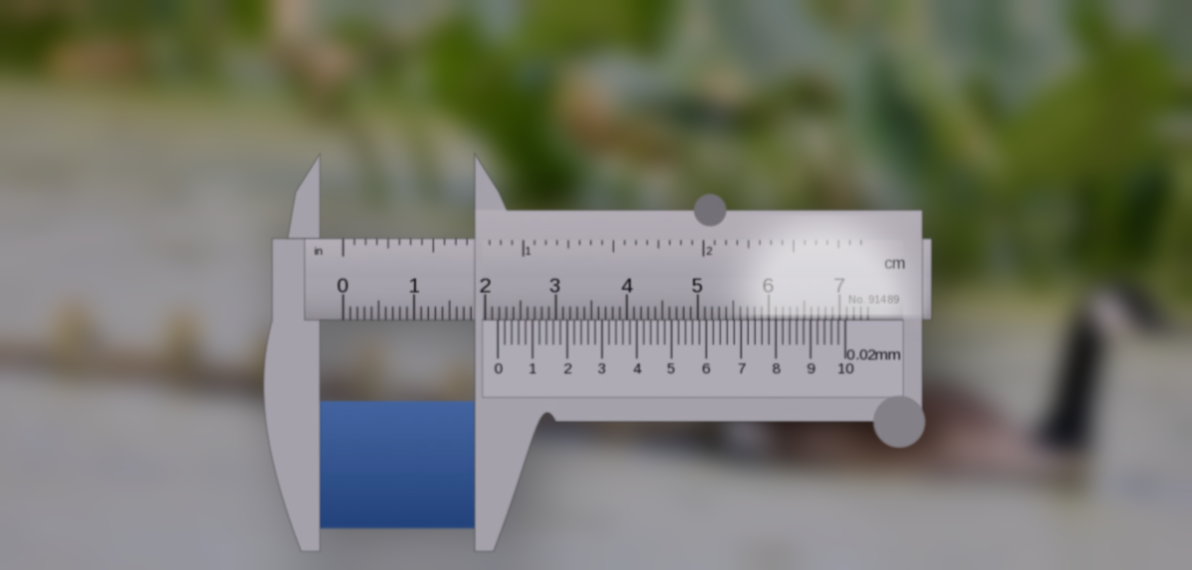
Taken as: 21.8
